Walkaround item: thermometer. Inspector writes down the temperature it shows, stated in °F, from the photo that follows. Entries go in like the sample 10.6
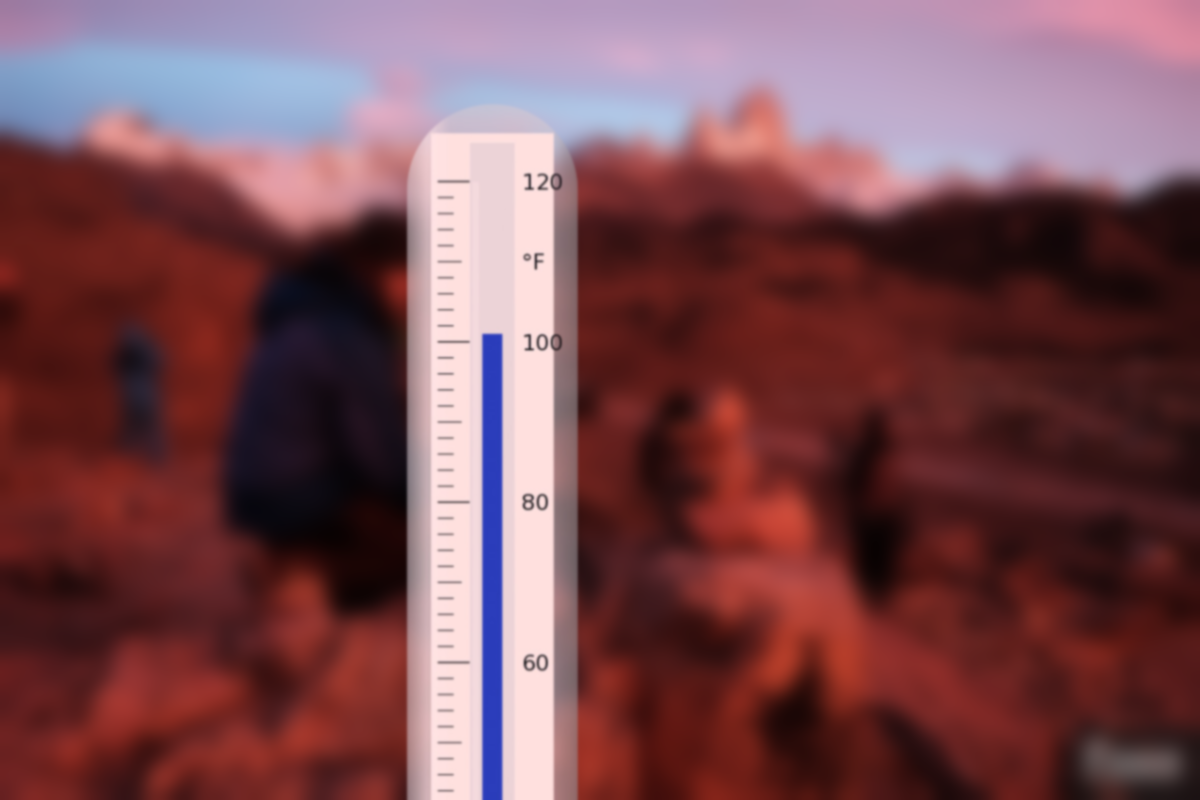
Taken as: 101
